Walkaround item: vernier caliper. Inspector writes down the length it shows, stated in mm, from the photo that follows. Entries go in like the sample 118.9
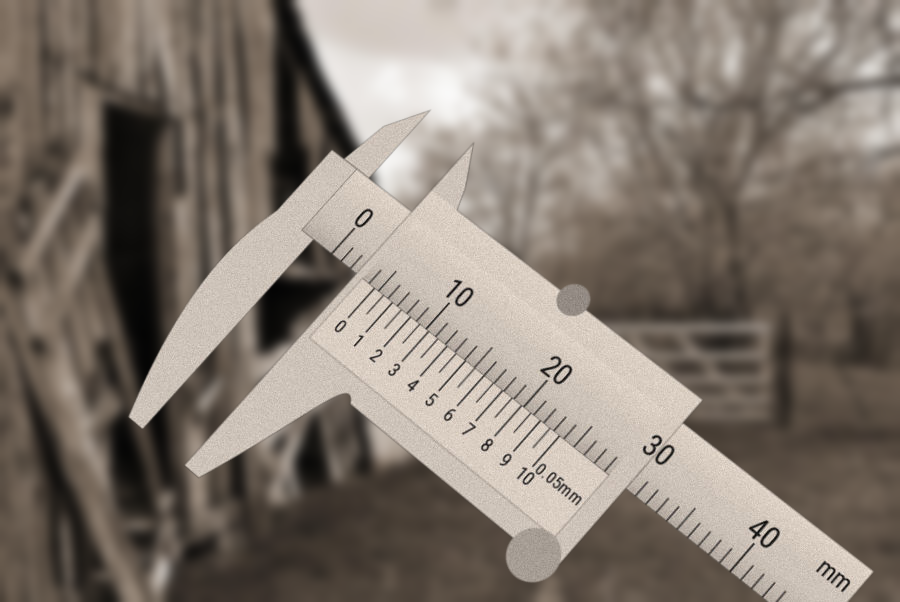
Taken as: 4.6
